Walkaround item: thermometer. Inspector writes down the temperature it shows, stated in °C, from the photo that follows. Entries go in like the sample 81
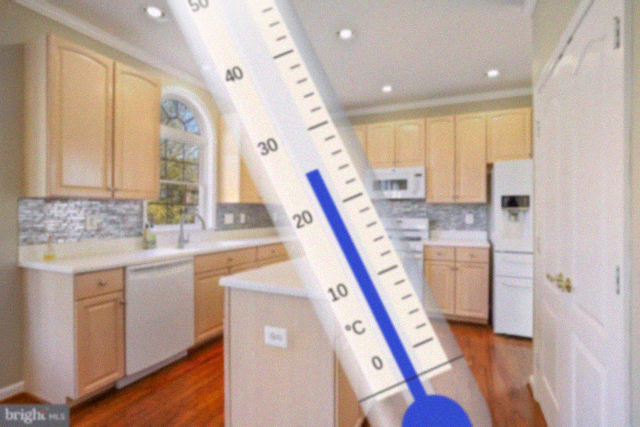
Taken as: 25
